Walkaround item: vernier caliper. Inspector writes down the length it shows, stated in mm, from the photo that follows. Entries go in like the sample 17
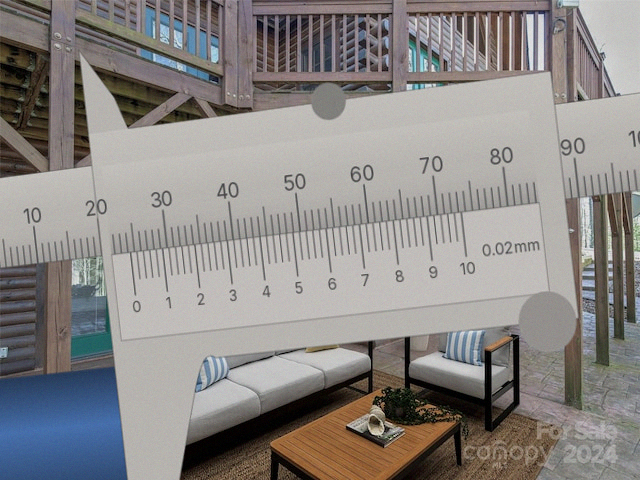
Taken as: 24.4
